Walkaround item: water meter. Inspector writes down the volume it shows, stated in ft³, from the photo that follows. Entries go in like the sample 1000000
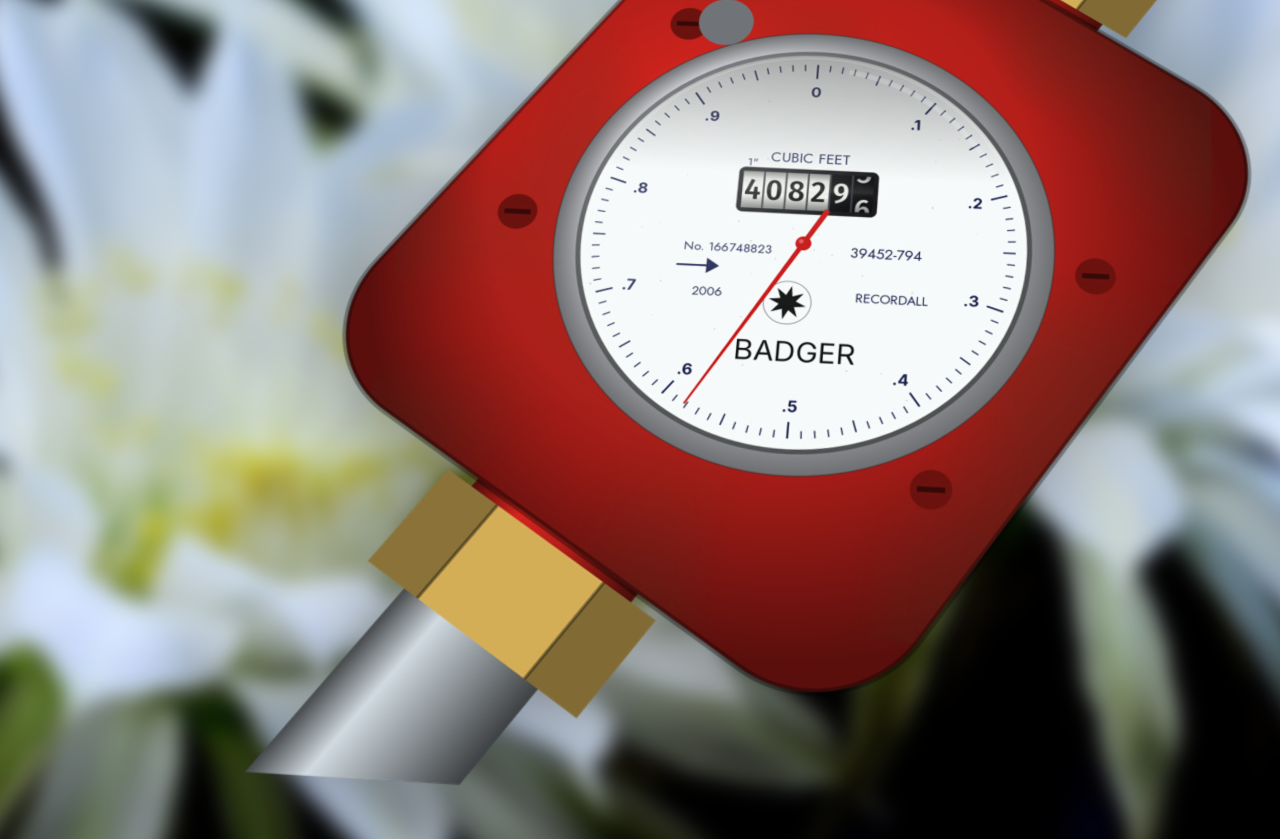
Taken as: 408295.58
